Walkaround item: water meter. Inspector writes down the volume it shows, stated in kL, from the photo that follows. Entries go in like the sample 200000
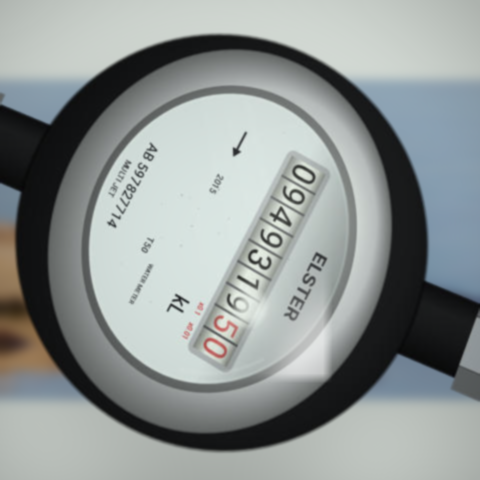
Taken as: 949319.50
